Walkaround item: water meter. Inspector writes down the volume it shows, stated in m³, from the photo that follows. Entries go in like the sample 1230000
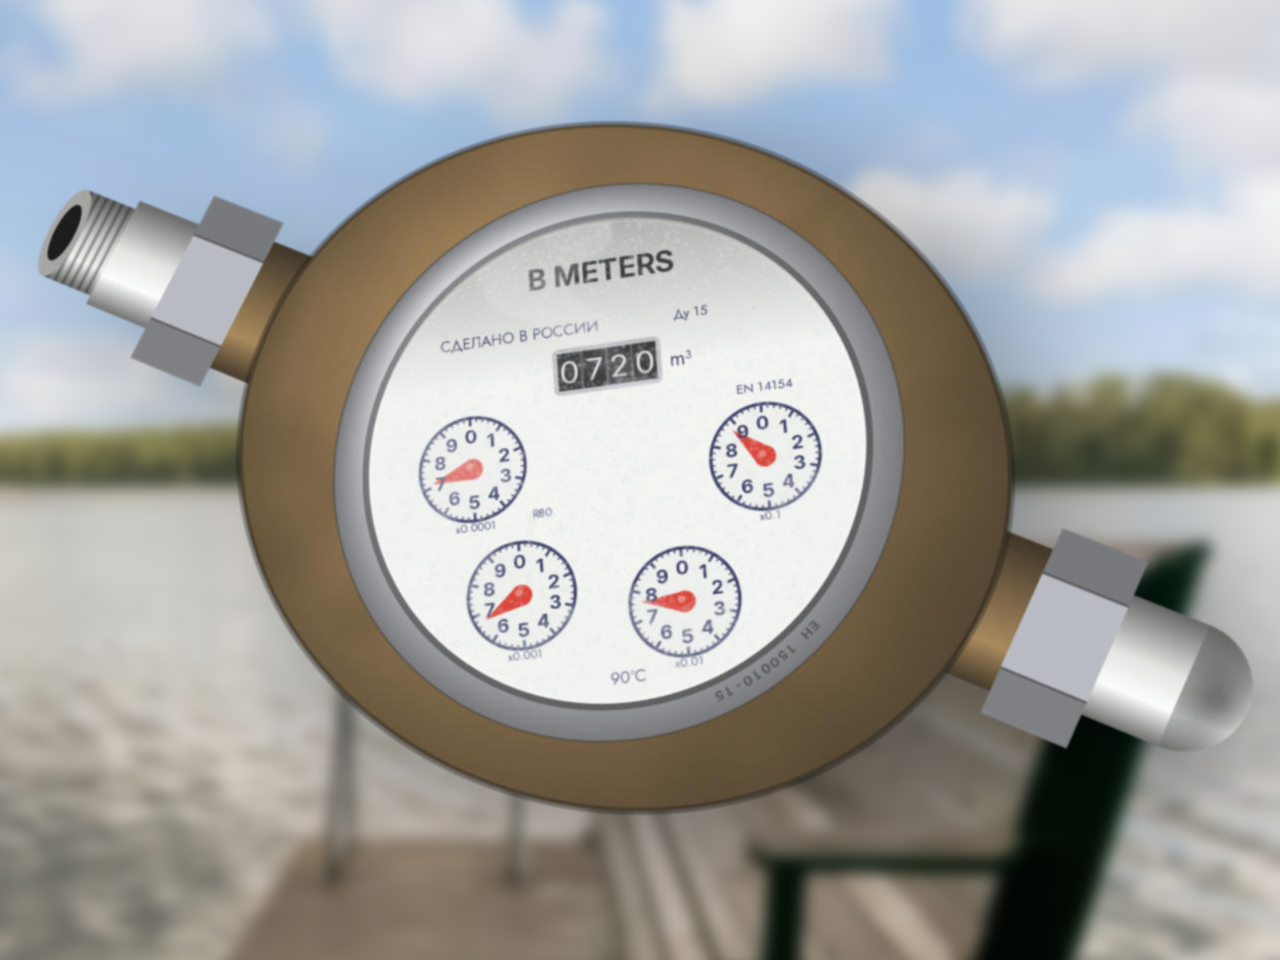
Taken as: 720.8767
